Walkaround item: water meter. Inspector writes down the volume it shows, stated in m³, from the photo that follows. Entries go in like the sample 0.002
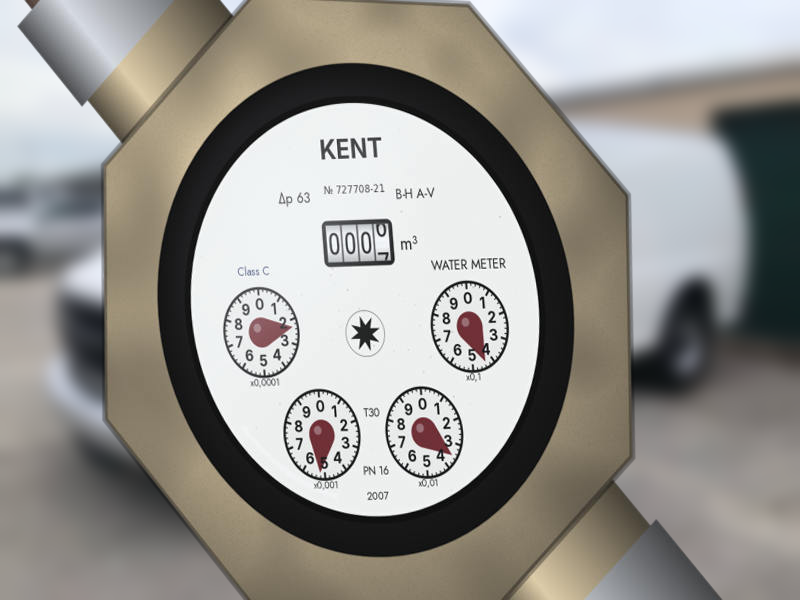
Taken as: 6.4352
